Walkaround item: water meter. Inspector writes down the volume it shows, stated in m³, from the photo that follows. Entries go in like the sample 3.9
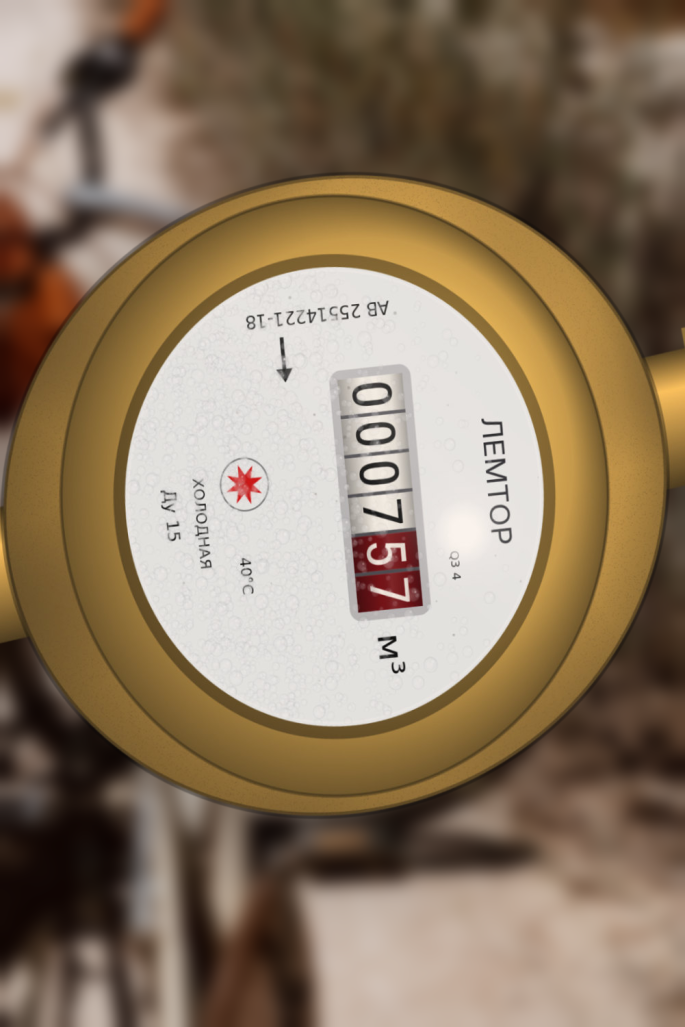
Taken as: 7.57
